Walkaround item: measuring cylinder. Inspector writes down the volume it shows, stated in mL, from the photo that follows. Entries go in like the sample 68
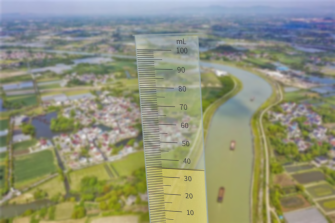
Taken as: 35
